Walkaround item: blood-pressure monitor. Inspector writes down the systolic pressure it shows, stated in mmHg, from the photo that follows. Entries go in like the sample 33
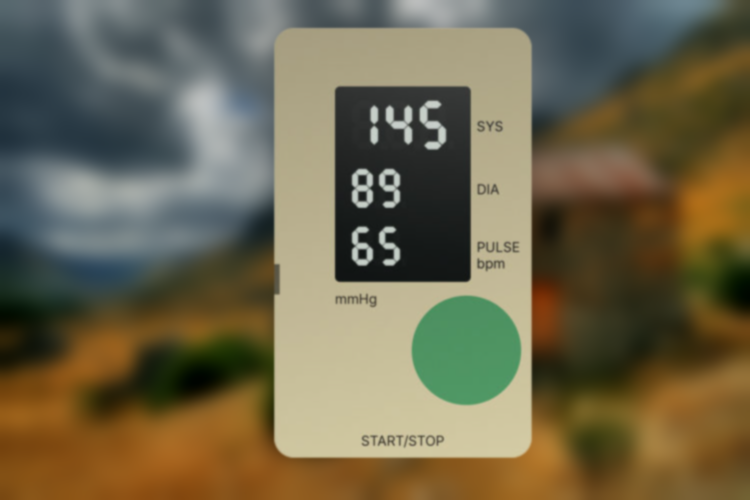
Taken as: 145
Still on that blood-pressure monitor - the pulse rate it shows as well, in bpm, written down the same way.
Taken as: 65
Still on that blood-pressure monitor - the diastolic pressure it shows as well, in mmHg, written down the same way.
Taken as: 89
